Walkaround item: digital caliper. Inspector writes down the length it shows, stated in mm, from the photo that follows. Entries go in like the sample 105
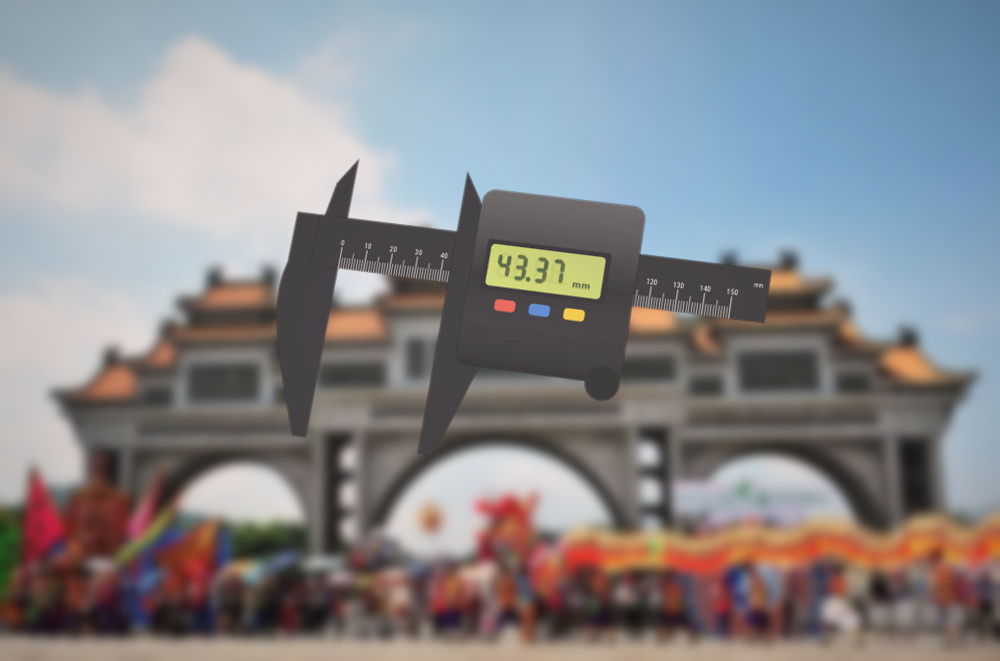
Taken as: 43.37
